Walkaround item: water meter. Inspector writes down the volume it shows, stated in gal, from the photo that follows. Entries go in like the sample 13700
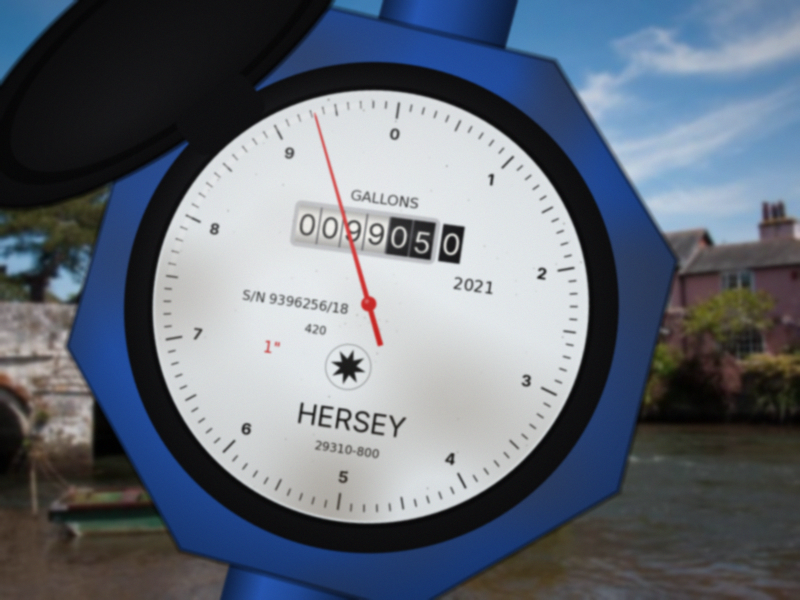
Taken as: 99049.3
